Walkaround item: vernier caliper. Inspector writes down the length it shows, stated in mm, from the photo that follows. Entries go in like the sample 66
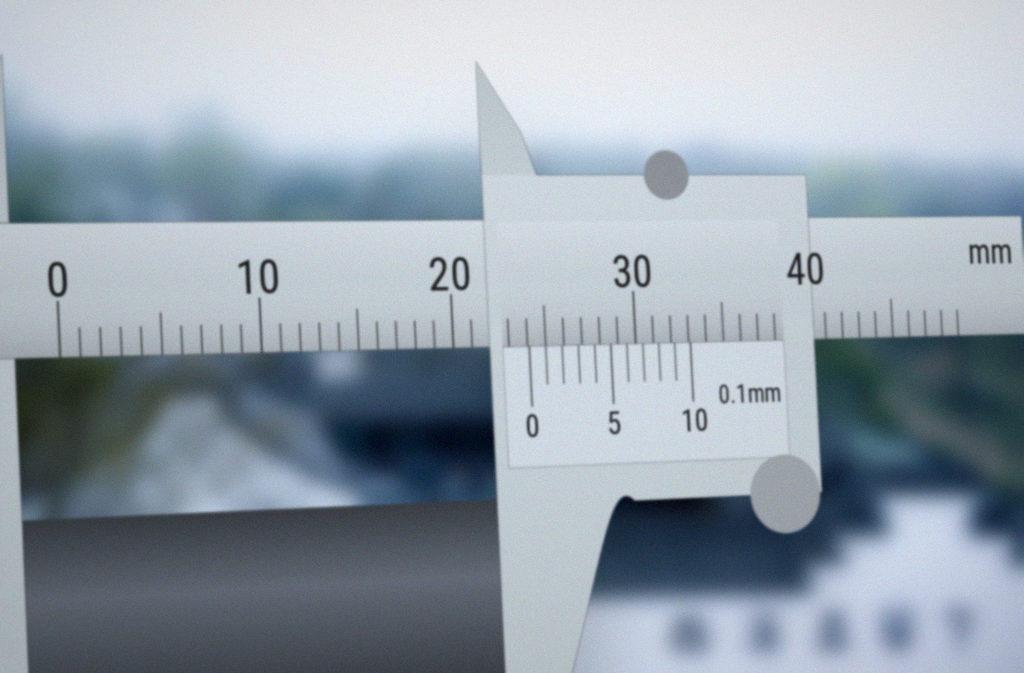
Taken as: 24.1
